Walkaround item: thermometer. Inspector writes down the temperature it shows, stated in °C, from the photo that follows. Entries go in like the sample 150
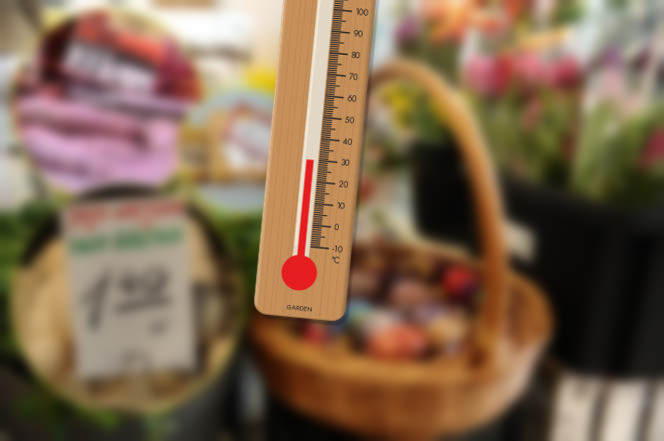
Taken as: 30
